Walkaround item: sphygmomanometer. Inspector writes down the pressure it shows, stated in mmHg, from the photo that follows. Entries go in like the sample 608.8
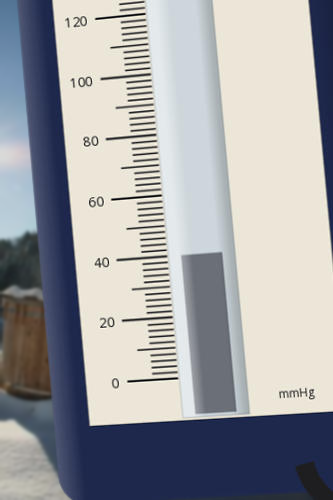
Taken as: 40
